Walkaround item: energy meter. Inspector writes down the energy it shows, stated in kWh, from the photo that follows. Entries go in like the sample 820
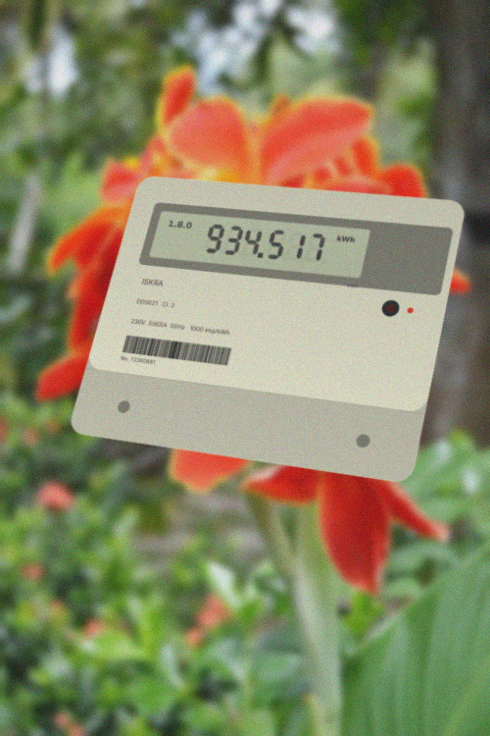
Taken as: 934.517
